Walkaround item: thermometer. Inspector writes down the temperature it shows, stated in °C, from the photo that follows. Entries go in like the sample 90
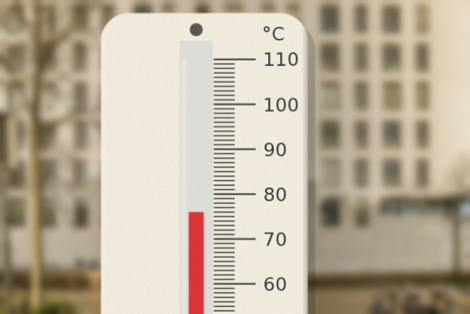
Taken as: 76
